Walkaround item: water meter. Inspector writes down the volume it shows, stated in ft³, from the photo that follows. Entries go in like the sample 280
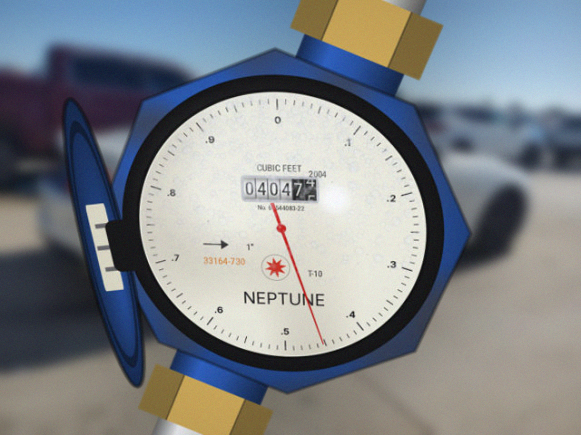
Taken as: 40474.45
